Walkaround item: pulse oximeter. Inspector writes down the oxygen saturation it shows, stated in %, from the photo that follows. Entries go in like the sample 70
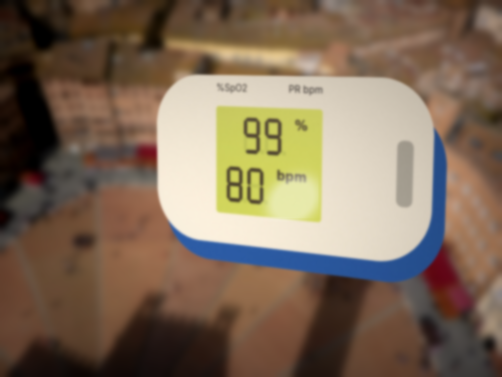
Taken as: 99
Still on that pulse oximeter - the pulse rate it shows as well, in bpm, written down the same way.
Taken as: 80
